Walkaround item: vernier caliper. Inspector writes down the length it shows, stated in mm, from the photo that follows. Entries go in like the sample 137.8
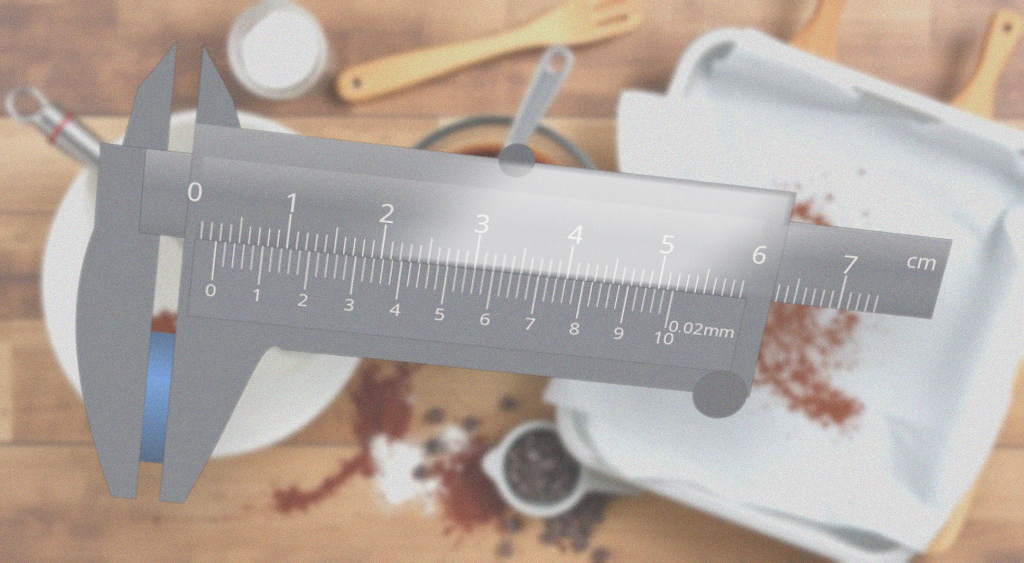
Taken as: 2.6
